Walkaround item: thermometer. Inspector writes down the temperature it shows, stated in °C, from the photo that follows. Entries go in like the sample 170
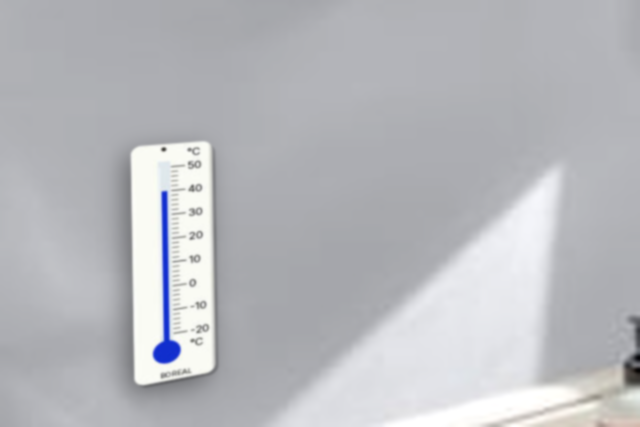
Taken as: 40
